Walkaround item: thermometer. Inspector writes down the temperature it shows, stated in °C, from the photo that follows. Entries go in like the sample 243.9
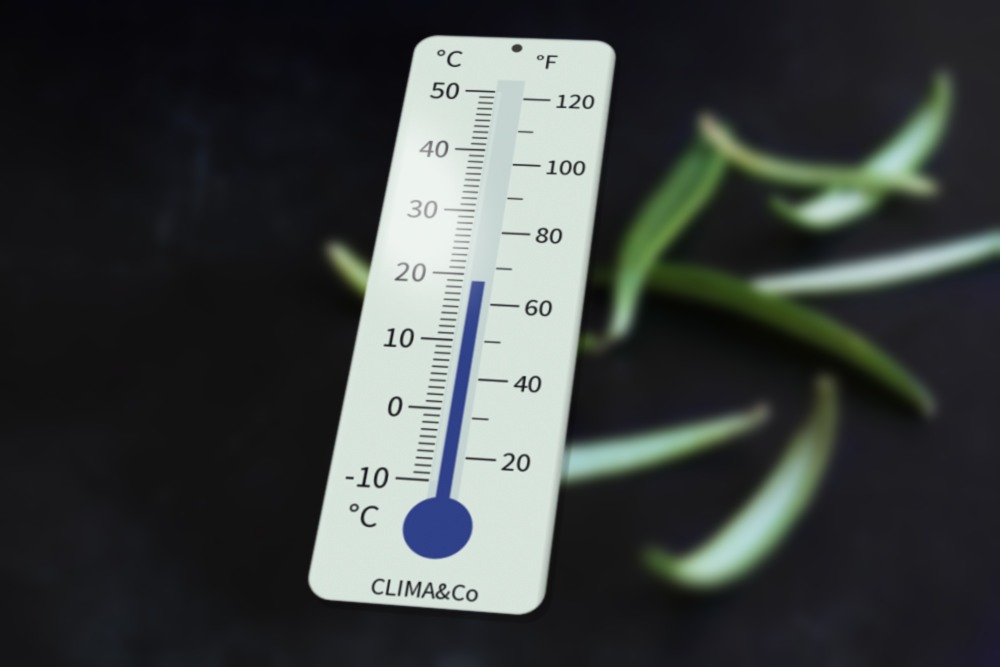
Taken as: 19
